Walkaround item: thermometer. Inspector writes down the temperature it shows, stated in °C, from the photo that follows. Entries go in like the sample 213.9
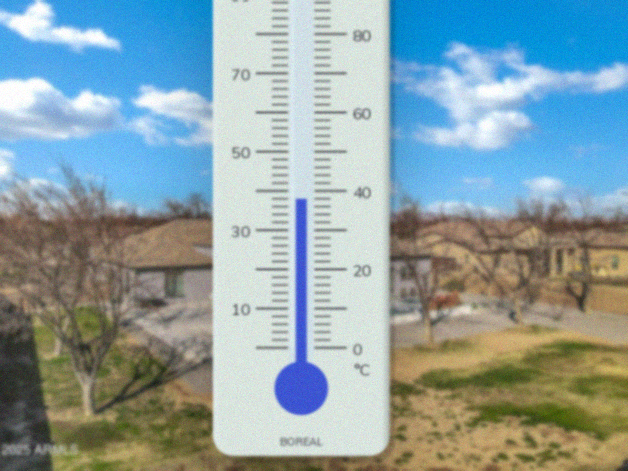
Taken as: 38
